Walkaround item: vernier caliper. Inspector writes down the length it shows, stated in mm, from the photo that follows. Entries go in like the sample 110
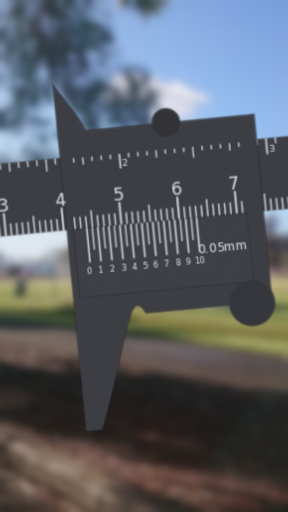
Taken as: 44.0
